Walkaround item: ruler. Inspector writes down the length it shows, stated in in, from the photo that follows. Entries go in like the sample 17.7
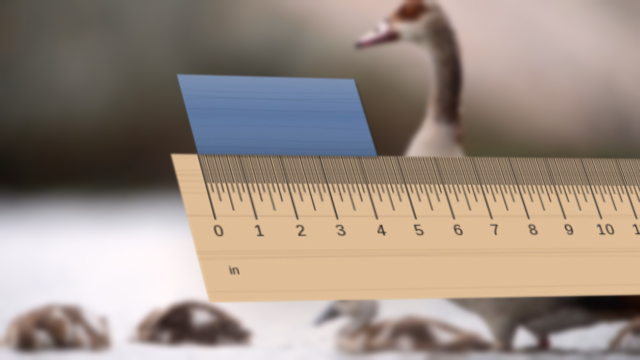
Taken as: 4.5
